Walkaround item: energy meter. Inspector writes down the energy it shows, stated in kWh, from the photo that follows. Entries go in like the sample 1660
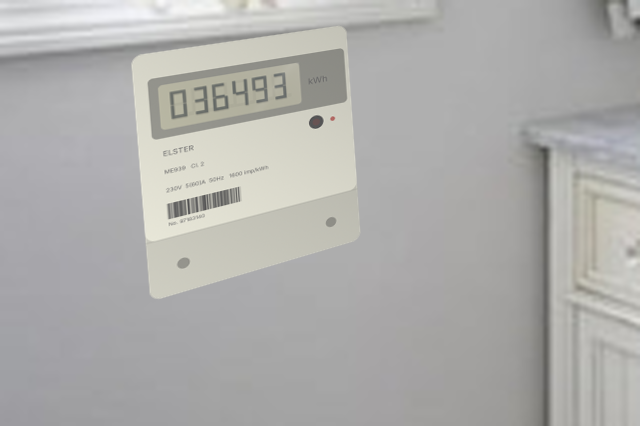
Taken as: 36493
